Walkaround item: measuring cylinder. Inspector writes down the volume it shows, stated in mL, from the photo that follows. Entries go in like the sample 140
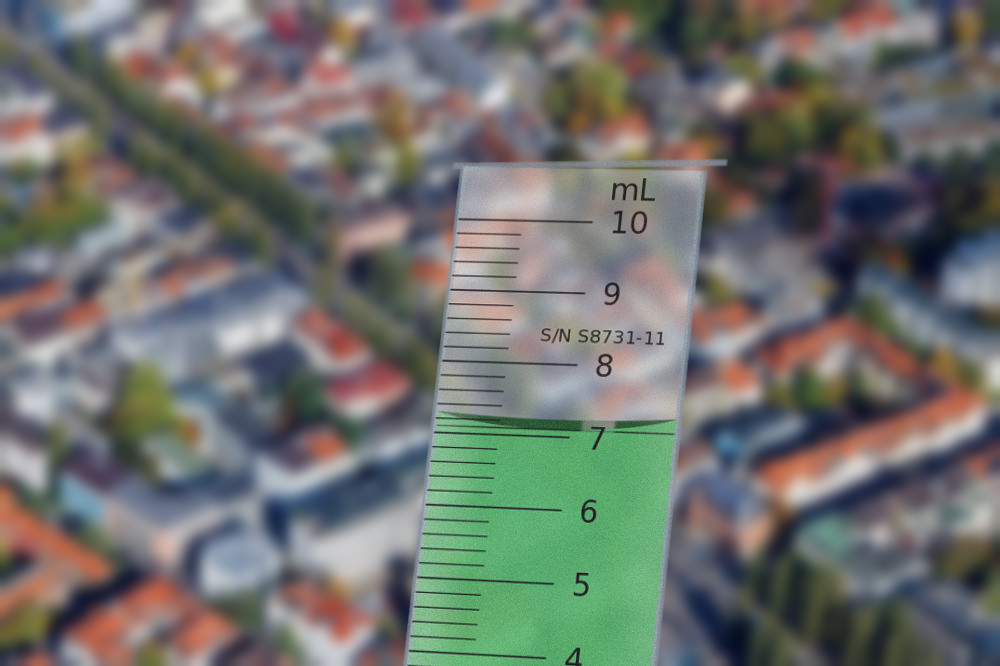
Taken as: 7.1
